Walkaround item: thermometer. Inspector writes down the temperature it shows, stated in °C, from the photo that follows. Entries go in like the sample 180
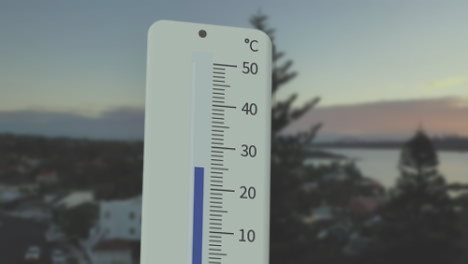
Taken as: 25
